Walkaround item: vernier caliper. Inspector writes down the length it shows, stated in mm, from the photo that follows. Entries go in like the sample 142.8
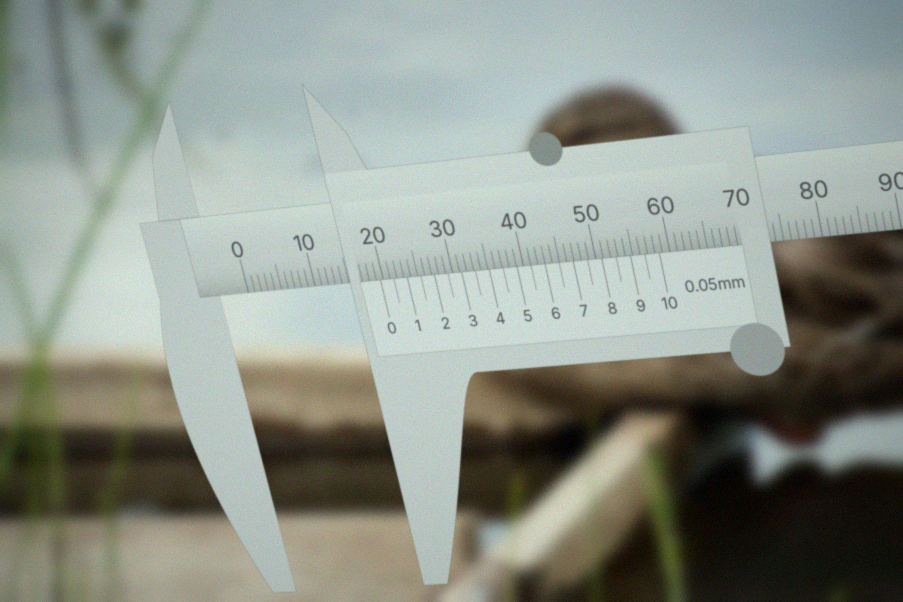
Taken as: 19.6
